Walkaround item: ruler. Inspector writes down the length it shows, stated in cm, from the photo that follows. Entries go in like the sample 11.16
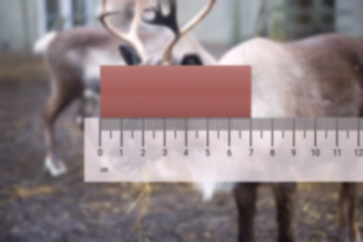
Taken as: 7
